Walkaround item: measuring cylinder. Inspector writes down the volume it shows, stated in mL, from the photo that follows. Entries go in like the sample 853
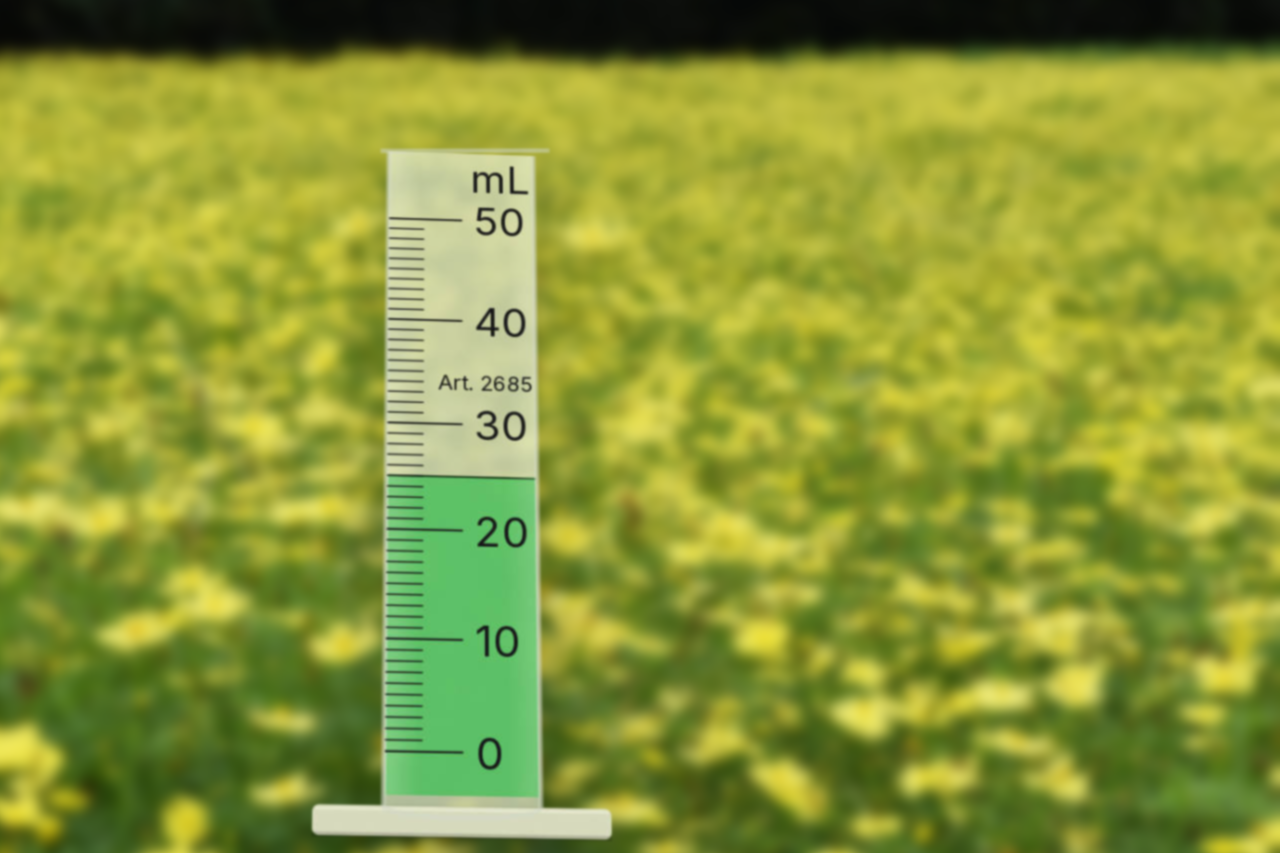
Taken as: 25
